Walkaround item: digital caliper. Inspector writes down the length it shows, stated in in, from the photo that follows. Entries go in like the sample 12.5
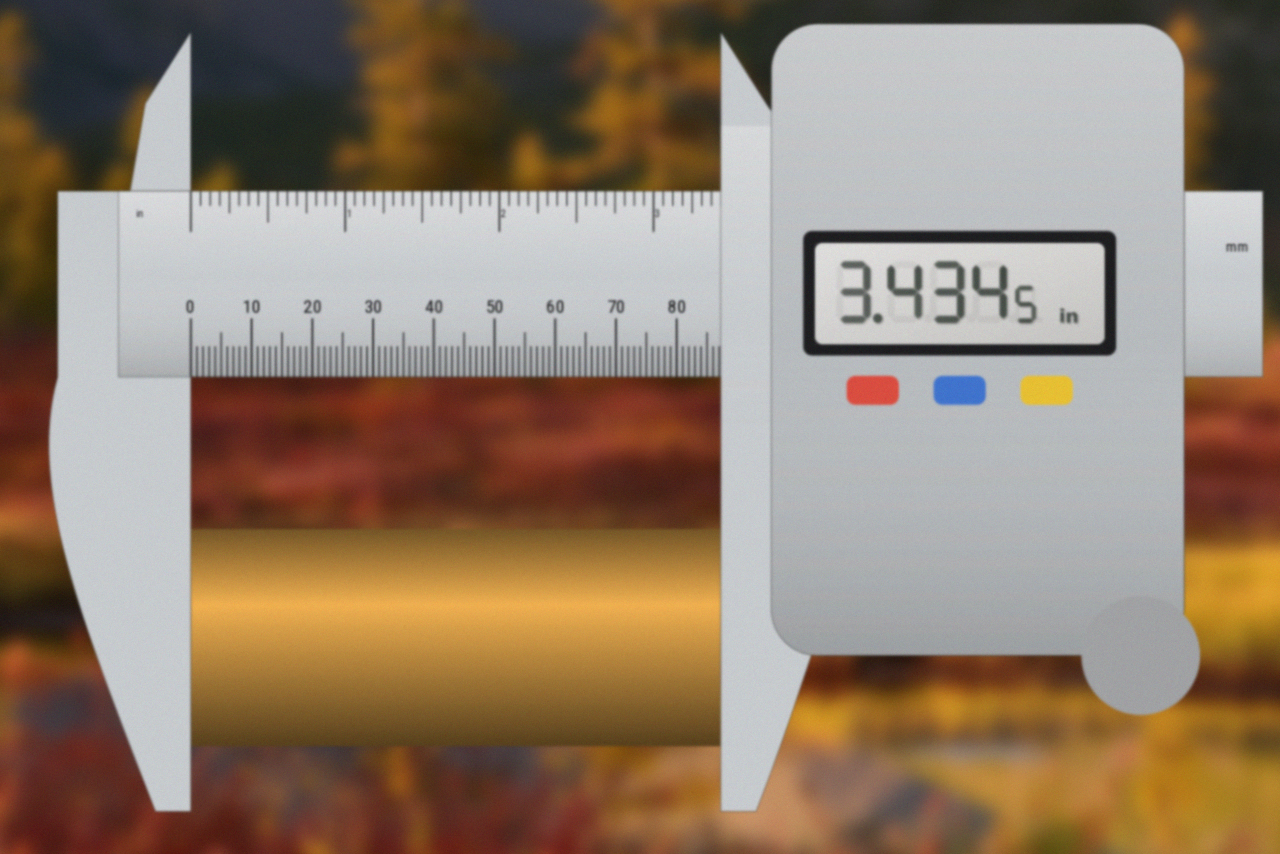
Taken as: 3.4345
